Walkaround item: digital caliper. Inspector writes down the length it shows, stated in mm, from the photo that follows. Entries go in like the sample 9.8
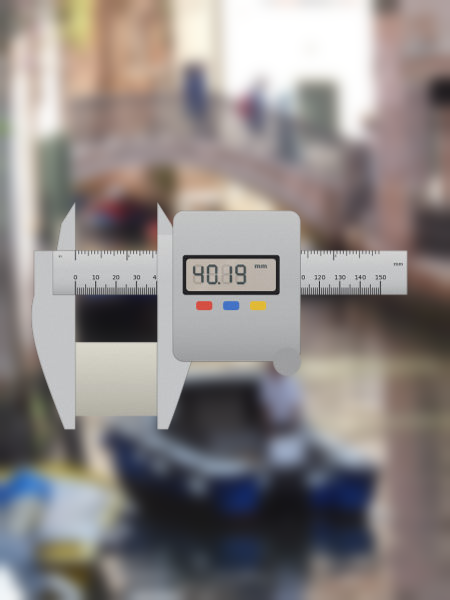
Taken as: 40.19
